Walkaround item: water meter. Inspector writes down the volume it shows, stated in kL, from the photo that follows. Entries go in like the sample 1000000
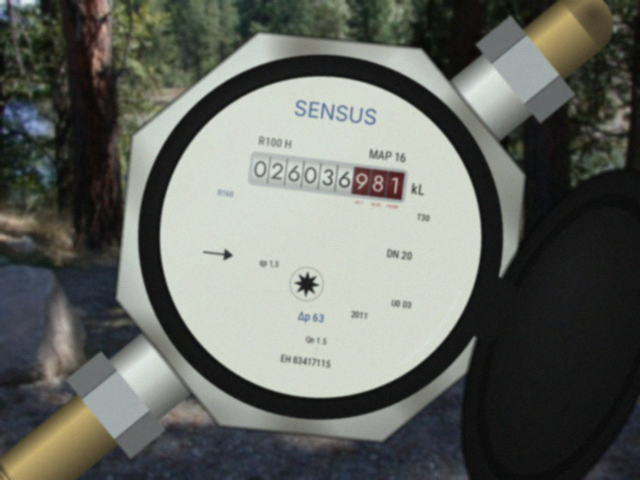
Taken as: 26036.981
